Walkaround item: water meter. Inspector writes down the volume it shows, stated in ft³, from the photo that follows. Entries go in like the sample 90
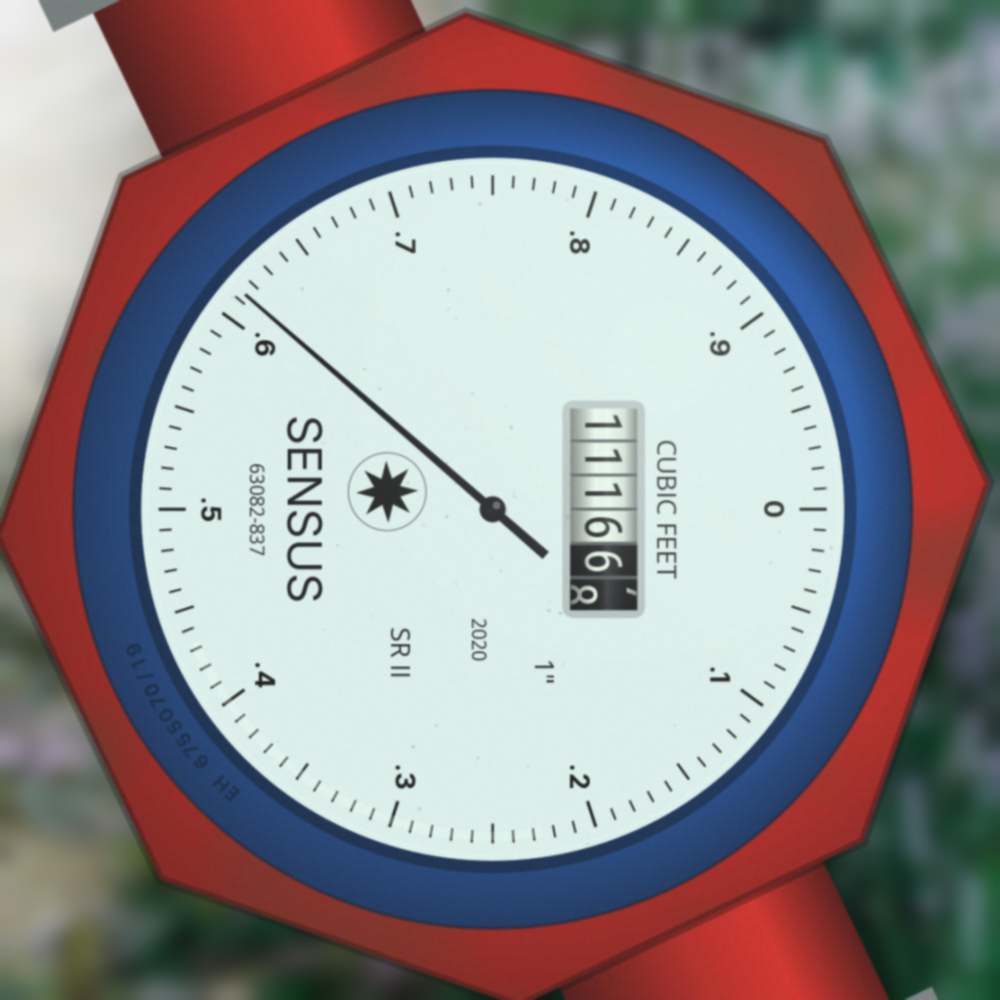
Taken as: 111667.61
